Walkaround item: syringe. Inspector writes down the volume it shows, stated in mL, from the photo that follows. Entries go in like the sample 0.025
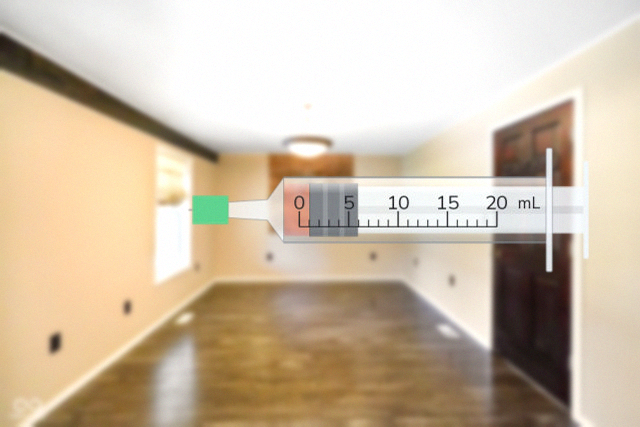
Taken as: 1
